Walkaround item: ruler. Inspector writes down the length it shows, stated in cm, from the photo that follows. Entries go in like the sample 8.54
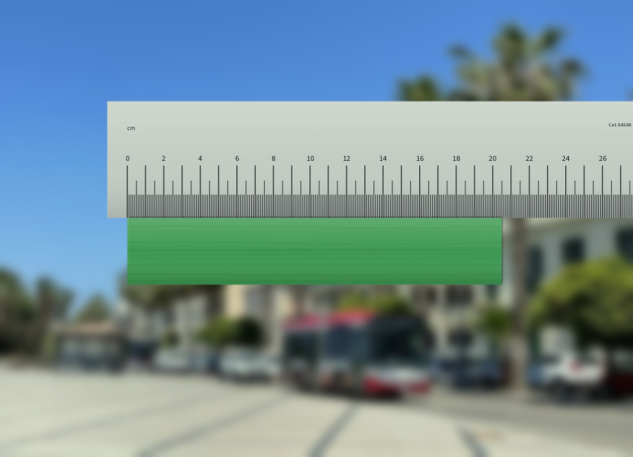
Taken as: 20.5
